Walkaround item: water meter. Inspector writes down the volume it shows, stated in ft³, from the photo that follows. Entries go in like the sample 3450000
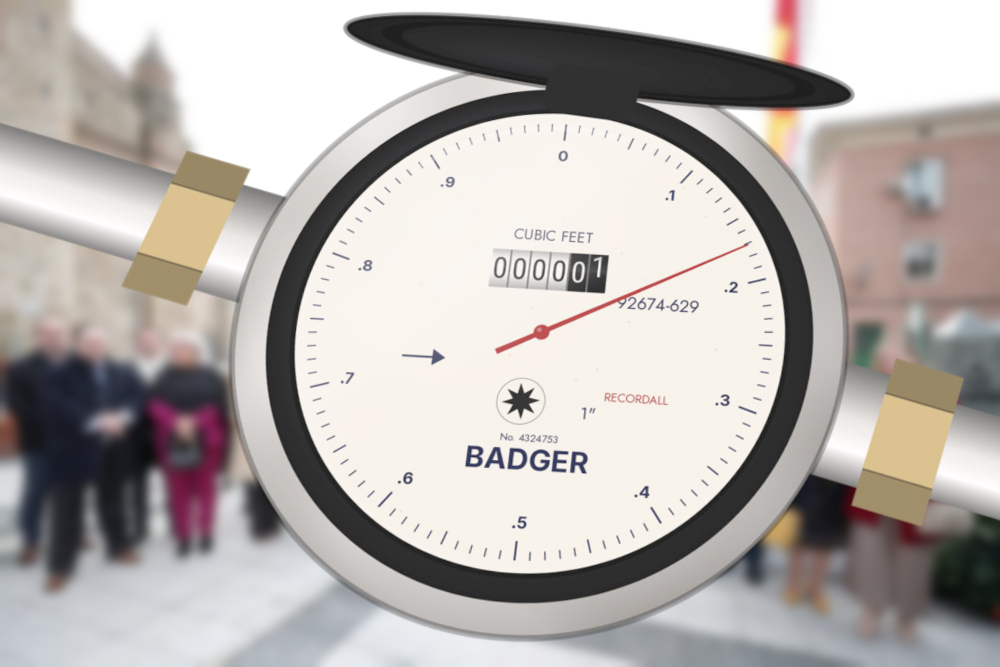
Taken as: 1.17
